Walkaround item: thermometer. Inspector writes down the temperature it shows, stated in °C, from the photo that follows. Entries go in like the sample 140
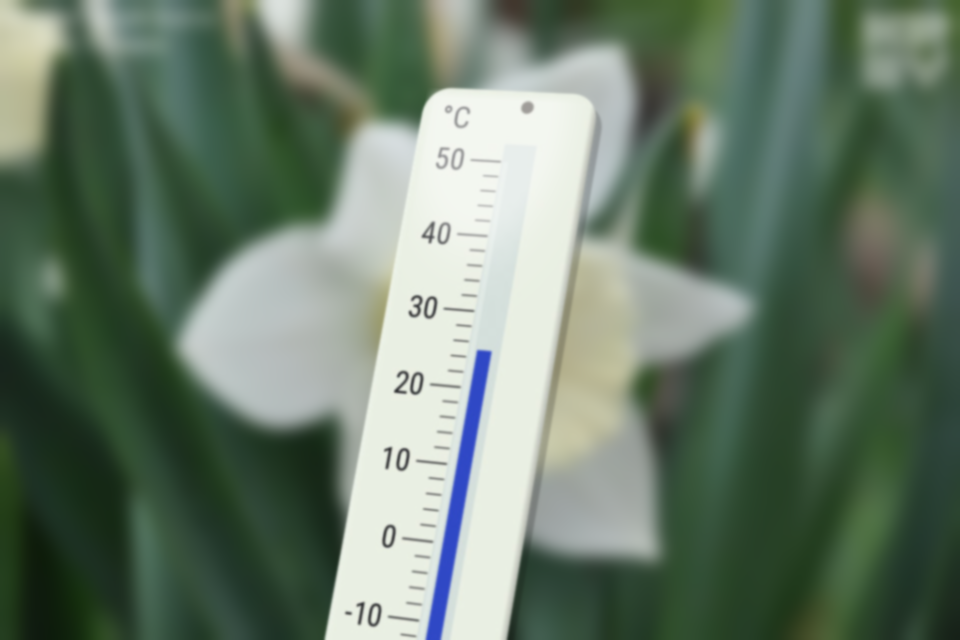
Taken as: 25
